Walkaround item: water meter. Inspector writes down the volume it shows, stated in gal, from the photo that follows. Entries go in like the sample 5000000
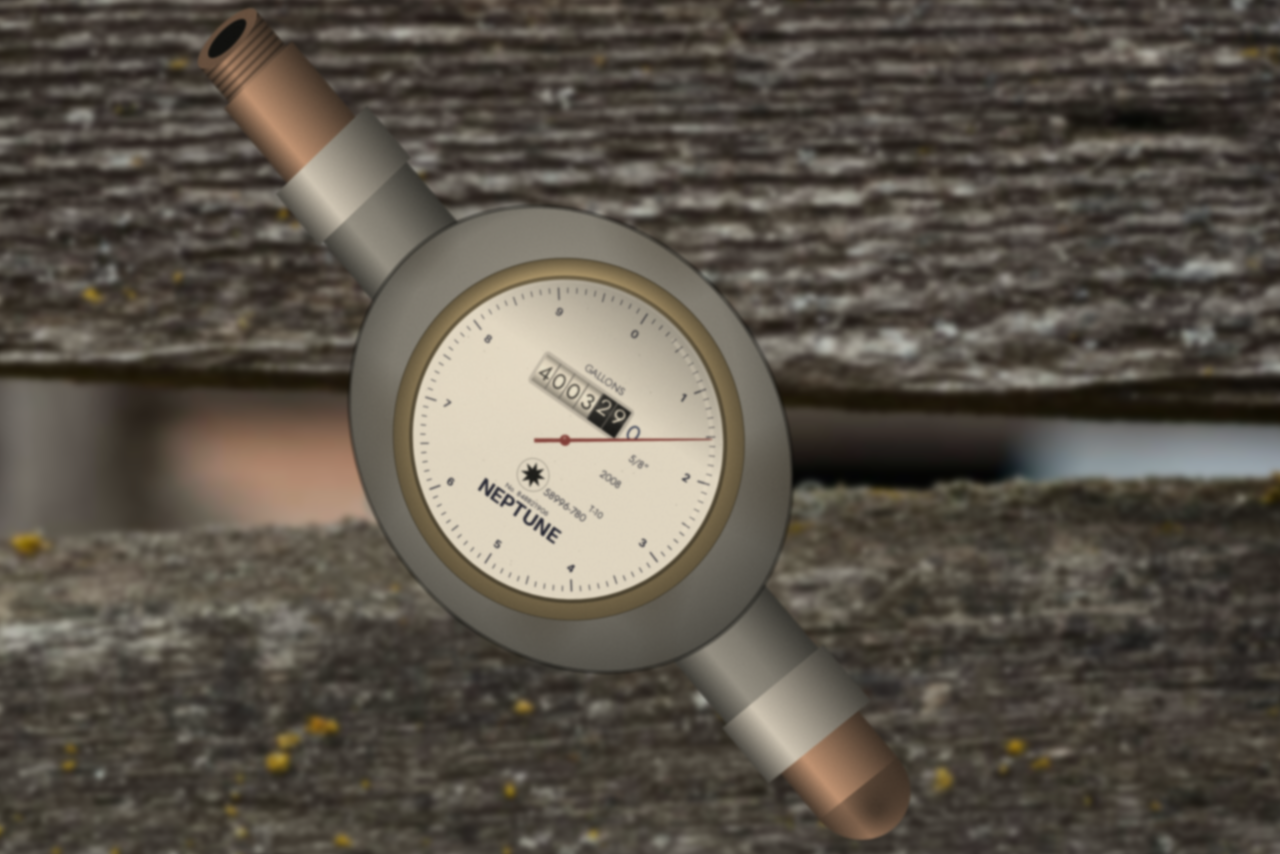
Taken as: 4003291.5
